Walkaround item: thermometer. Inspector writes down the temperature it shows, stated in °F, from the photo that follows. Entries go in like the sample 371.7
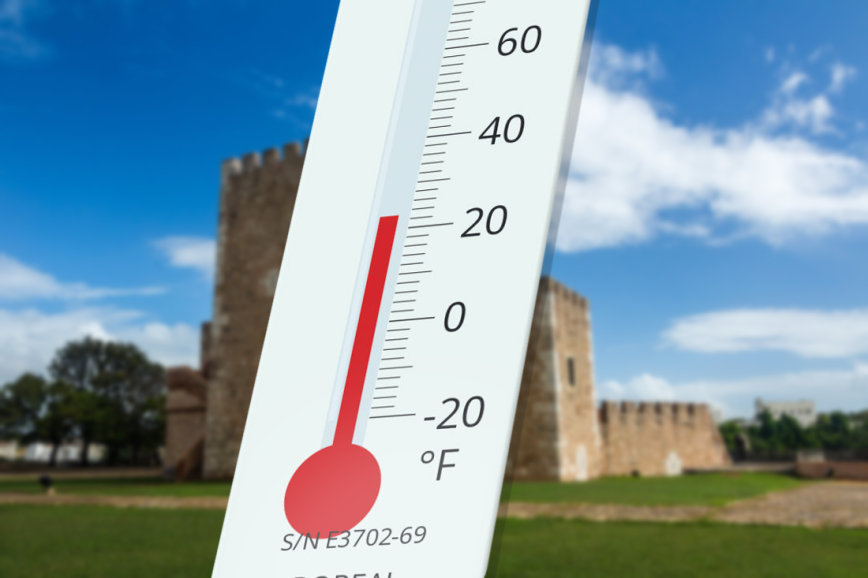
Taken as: 23
